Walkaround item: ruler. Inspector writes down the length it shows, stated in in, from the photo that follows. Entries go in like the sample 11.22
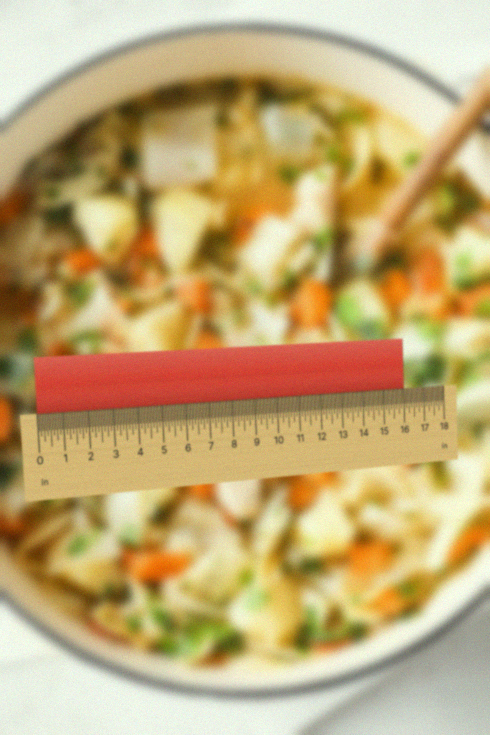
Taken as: 16
